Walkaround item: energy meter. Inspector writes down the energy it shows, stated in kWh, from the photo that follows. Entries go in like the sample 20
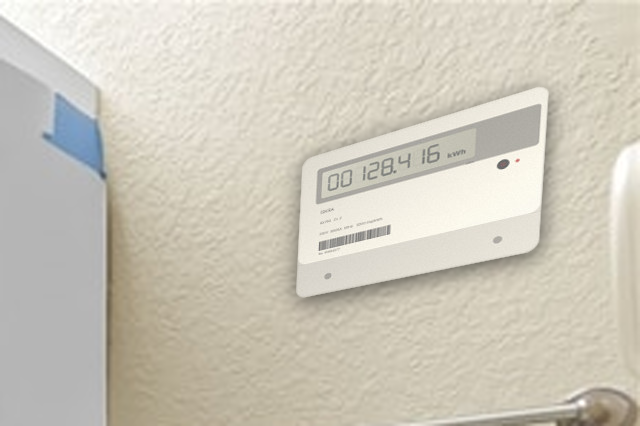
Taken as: 128.416
